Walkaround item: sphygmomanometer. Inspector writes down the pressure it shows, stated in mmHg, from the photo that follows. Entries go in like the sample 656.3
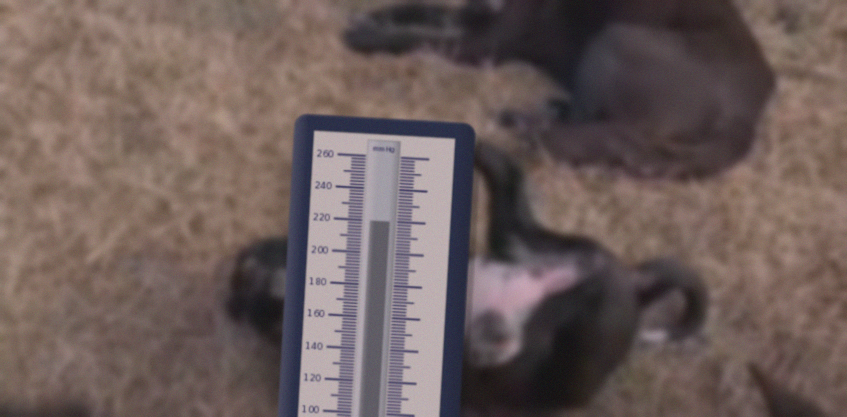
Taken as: 220
